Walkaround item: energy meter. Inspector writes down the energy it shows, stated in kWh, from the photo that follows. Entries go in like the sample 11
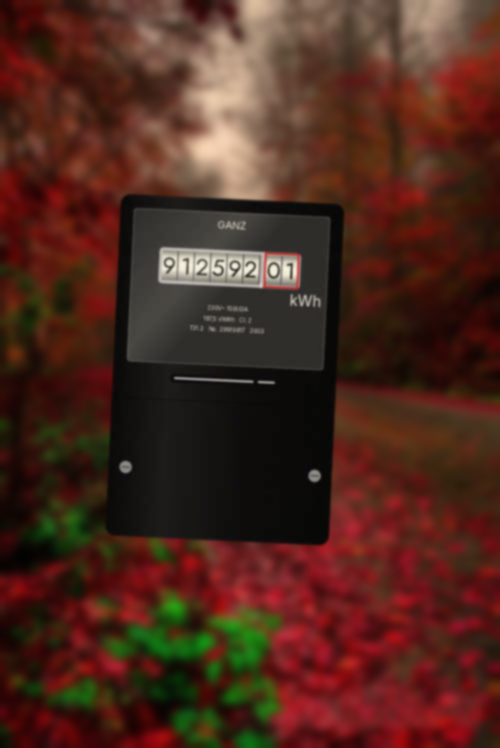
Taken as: 912592.01
